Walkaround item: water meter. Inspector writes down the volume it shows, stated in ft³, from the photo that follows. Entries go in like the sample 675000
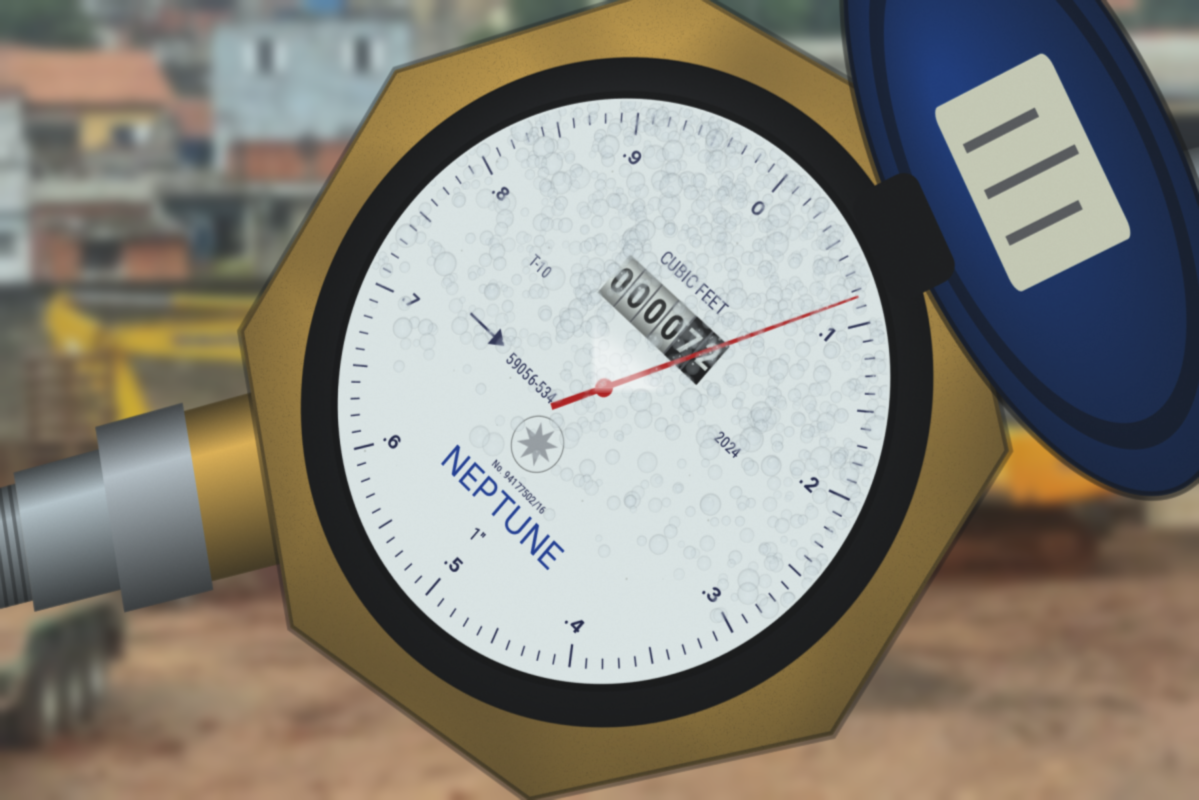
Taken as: 72.08
